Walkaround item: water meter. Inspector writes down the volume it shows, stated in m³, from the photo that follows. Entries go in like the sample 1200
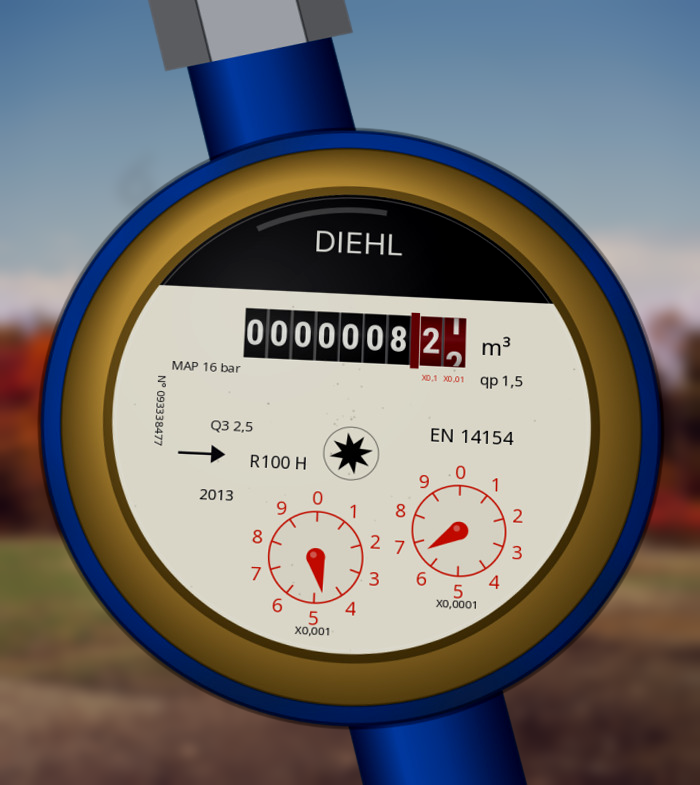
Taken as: 8.2146
